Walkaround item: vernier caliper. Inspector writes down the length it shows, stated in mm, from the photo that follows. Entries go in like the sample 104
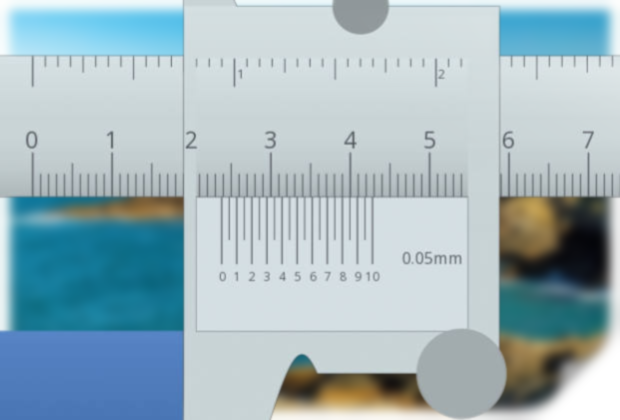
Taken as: 23.8
